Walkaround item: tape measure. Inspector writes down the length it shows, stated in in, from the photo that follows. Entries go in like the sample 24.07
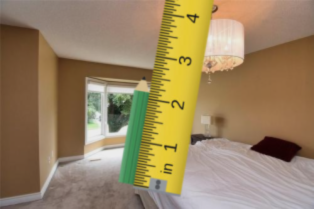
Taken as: 2.5
